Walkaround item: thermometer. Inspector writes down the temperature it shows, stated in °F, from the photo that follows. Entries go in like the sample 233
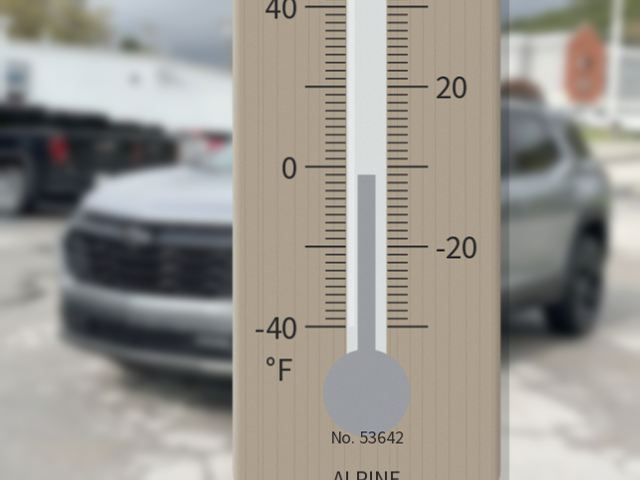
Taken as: -2
